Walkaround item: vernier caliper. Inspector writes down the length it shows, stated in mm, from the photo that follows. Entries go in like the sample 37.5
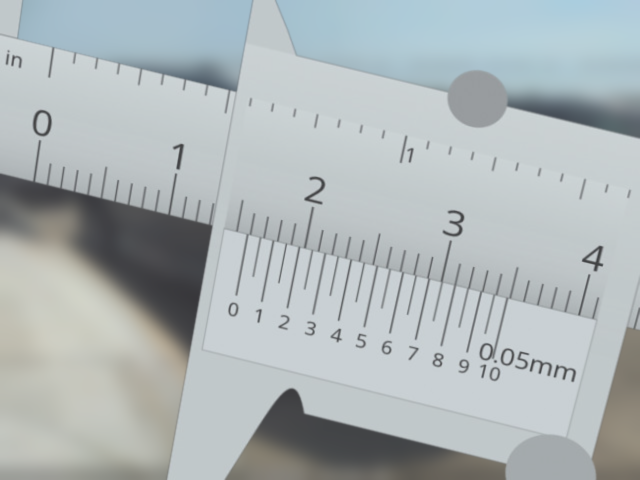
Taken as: 15.8
